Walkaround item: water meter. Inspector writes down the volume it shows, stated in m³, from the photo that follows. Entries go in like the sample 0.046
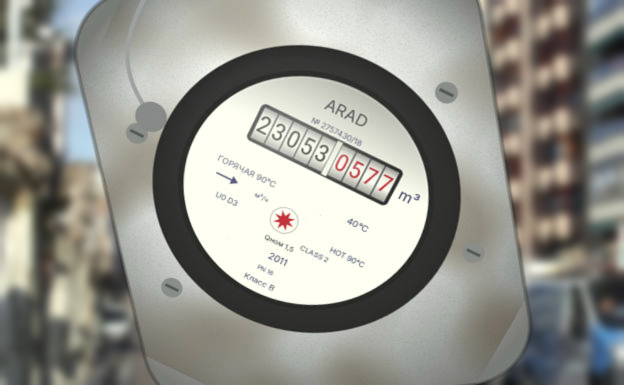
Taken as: 23053.0577
